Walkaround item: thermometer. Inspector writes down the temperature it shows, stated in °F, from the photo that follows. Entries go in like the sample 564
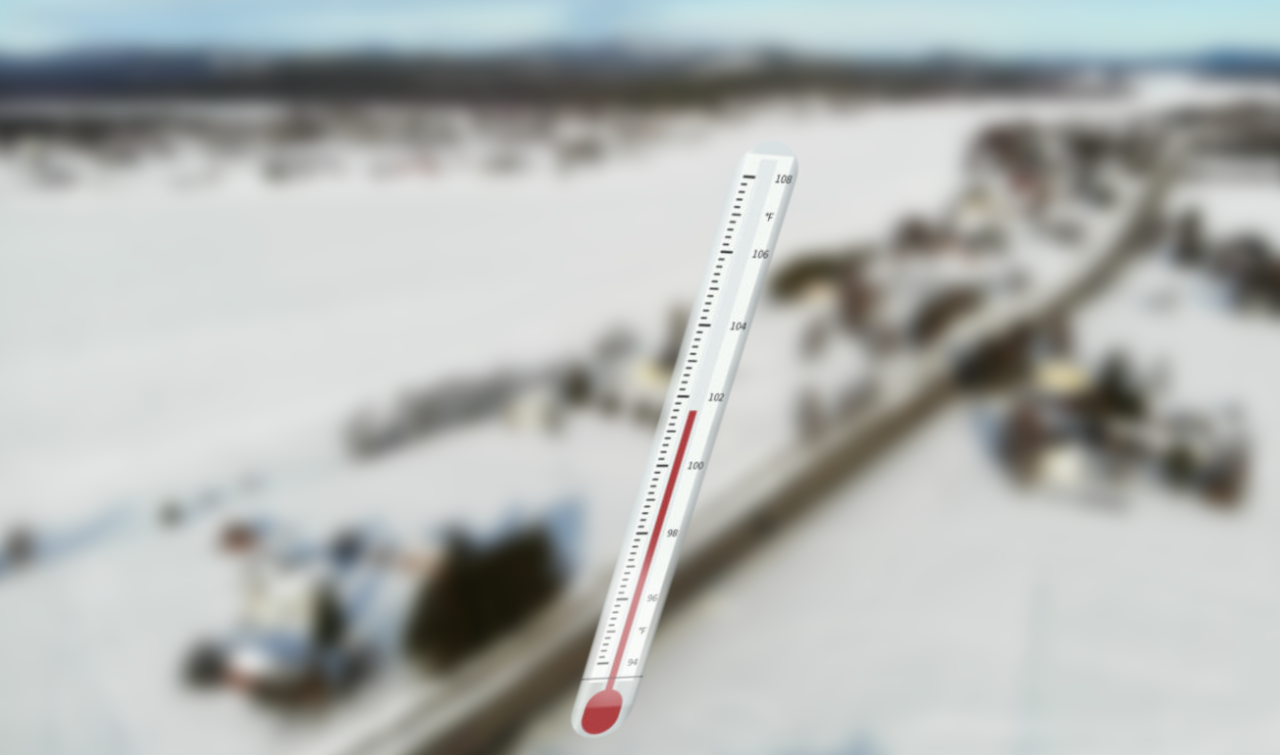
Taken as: 101.6
